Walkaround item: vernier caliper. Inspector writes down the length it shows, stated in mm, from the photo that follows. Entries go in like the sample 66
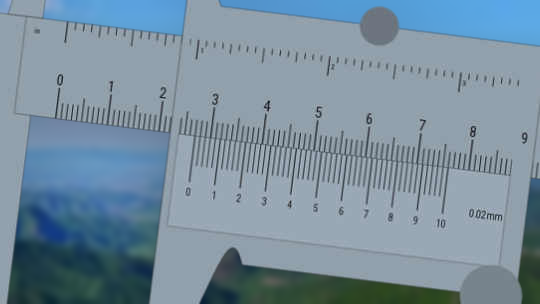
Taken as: 27.0
